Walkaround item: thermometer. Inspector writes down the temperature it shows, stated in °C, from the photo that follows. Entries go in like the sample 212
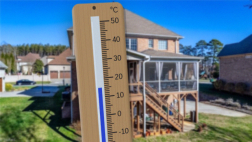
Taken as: 15
